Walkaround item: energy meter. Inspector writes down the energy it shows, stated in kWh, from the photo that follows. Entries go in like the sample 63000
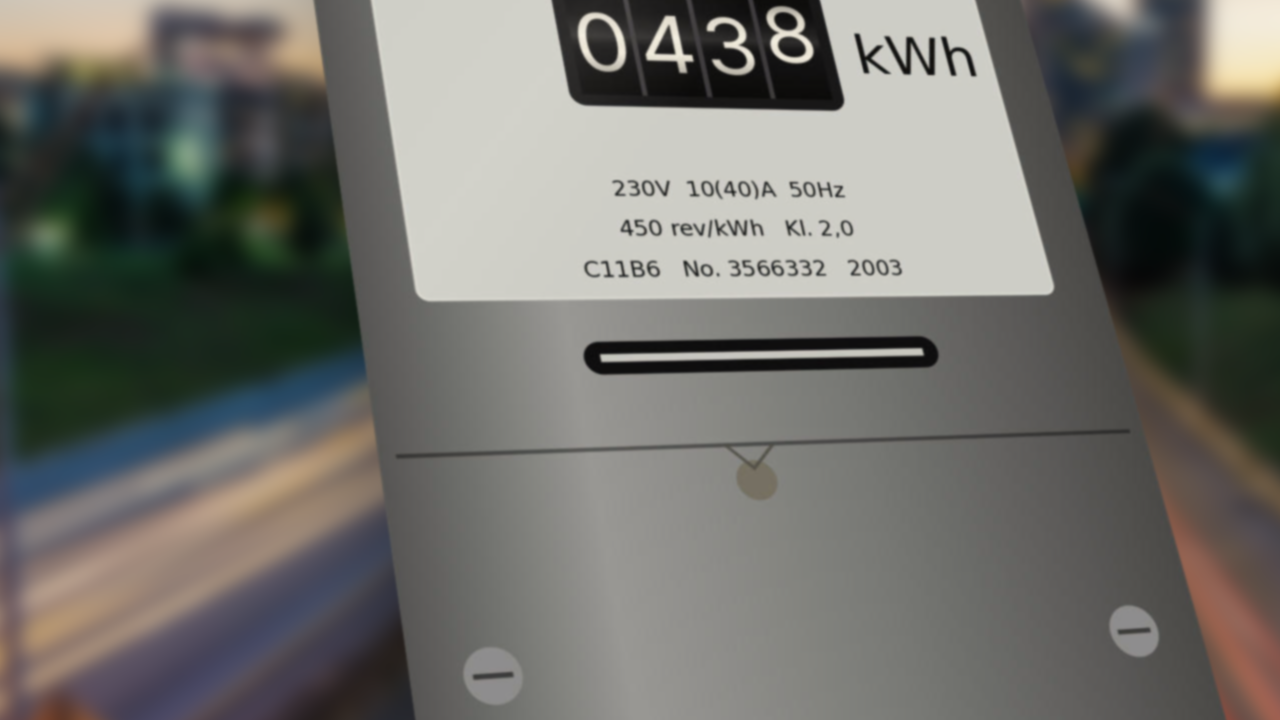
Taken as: 438
